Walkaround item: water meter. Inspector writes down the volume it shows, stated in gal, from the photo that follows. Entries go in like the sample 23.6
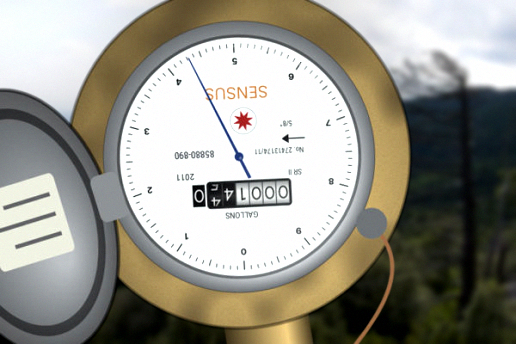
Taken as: 1444.3
